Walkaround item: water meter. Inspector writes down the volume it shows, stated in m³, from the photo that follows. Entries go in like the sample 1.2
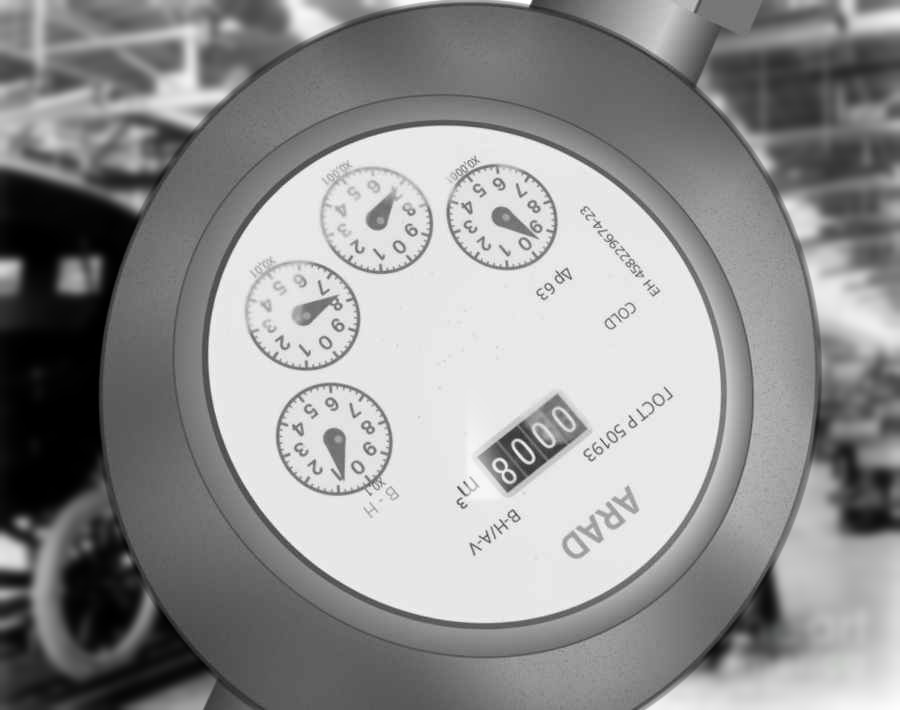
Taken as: 8.0769
